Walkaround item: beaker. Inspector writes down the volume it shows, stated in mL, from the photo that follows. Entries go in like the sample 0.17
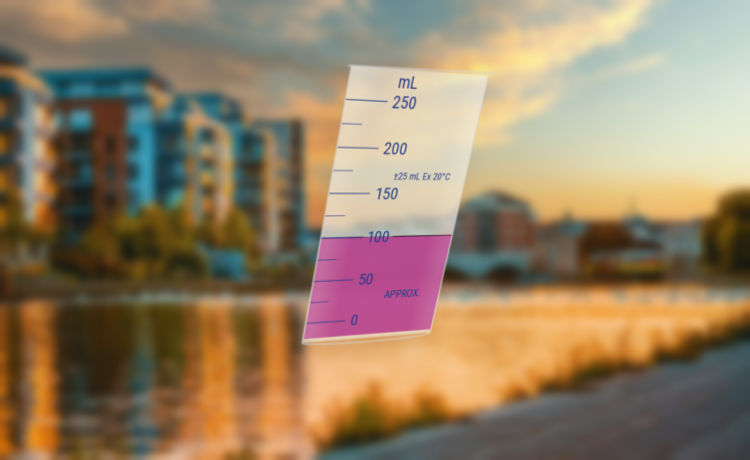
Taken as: 100
